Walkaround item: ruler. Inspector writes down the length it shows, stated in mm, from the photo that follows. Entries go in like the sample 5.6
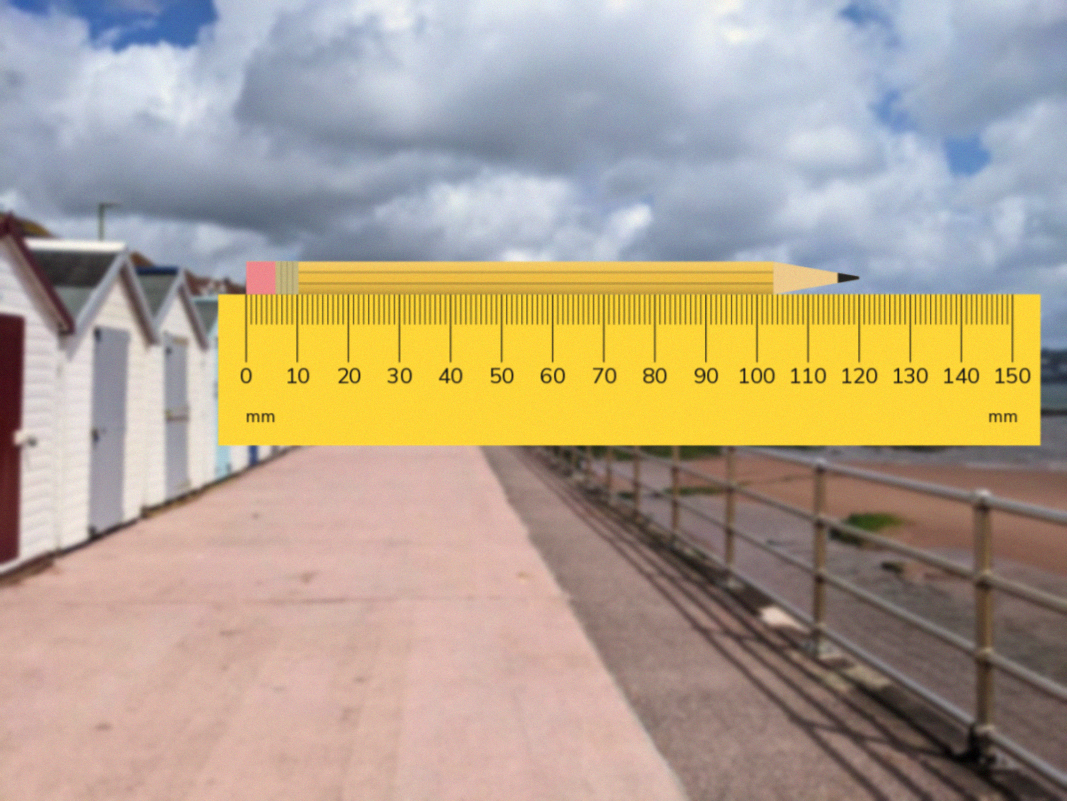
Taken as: 120
